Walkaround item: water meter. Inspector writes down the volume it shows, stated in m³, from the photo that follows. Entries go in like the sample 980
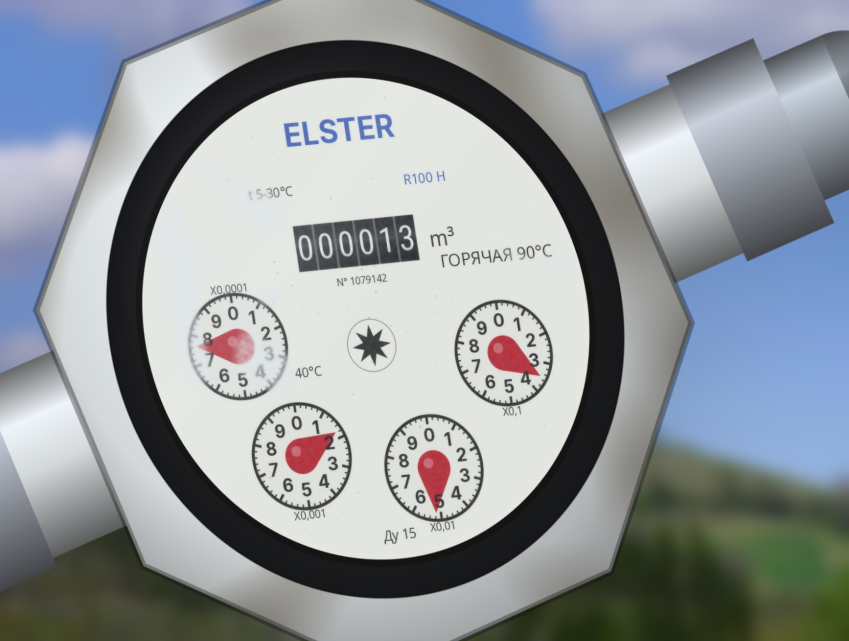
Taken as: 13.3517
